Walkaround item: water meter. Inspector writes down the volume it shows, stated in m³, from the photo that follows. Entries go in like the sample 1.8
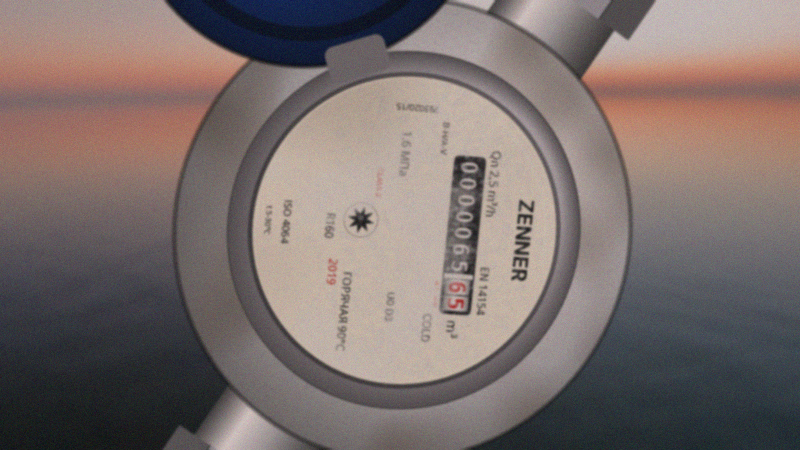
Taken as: 65.65
